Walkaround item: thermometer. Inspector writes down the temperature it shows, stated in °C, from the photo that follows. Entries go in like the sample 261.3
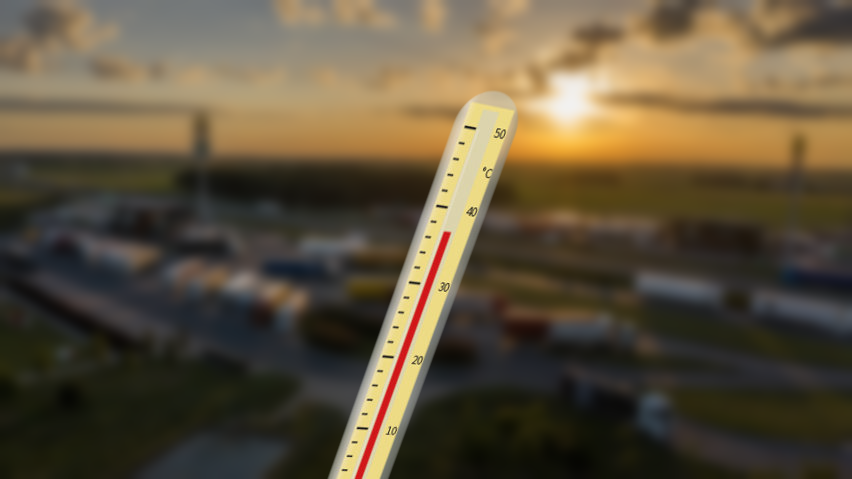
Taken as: 37
